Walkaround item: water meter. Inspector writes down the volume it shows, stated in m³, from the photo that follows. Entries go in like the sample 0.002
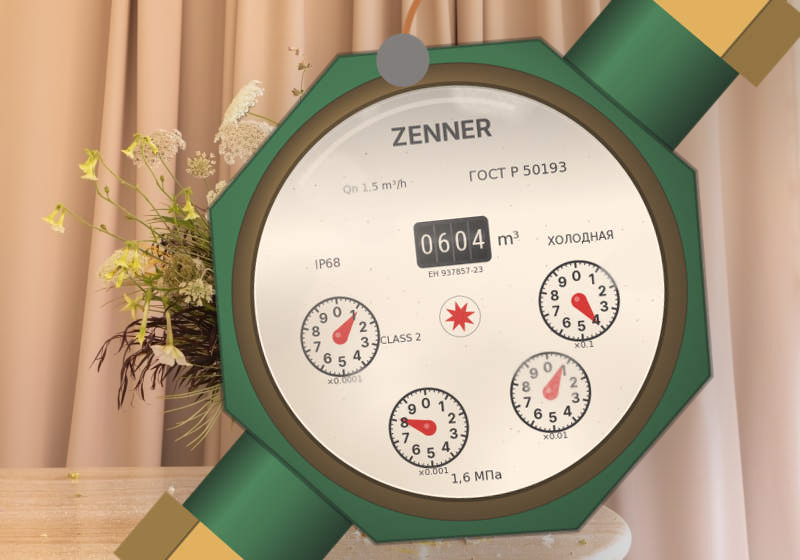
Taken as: 604.4081
